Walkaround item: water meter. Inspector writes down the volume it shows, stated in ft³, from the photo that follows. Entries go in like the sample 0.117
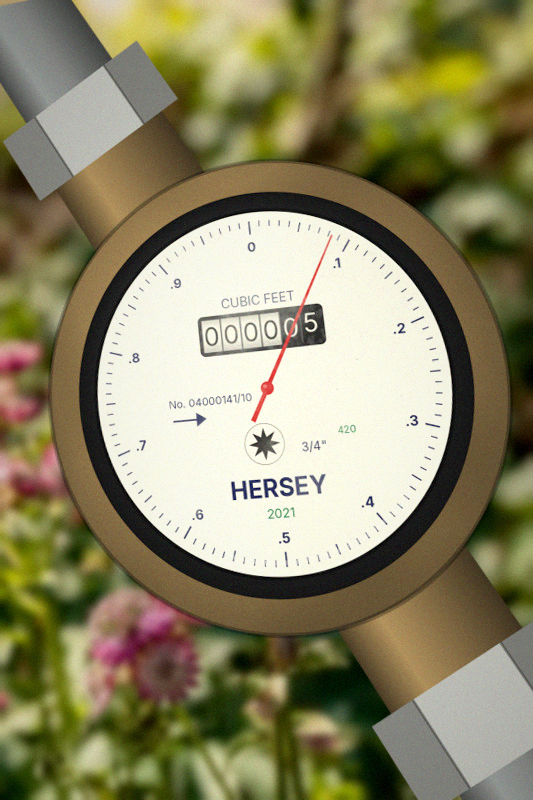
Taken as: 5.08
